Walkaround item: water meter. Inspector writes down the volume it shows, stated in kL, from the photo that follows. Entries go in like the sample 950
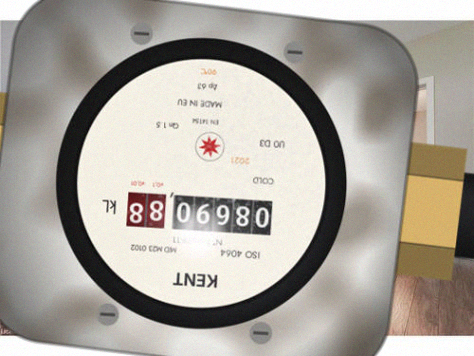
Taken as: 8690.88
